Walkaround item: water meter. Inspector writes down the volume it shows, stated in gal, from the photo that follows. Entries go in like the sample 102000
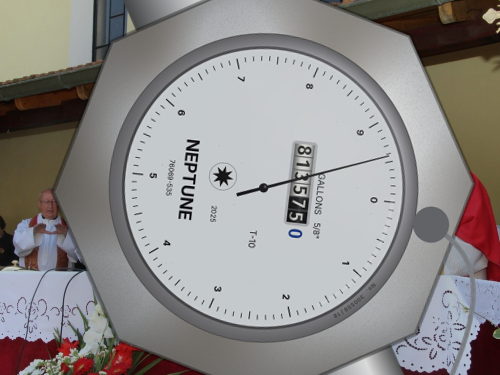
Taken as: 8135749.4
